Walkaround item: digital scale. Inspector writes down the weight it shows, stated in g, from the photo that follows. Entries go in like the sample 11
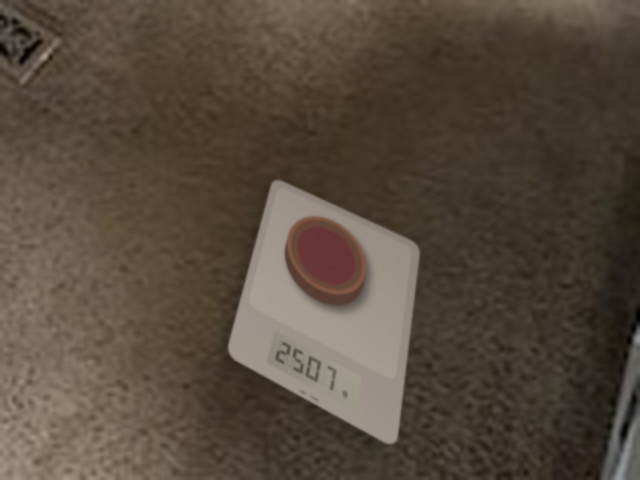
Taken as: 2507
